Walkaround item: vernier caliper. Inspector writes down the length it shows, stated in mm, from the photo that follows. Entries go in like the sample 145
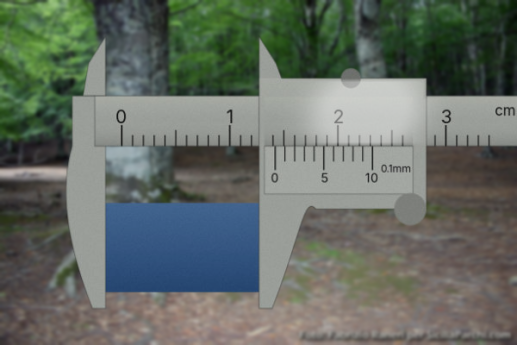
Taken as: 14.2
